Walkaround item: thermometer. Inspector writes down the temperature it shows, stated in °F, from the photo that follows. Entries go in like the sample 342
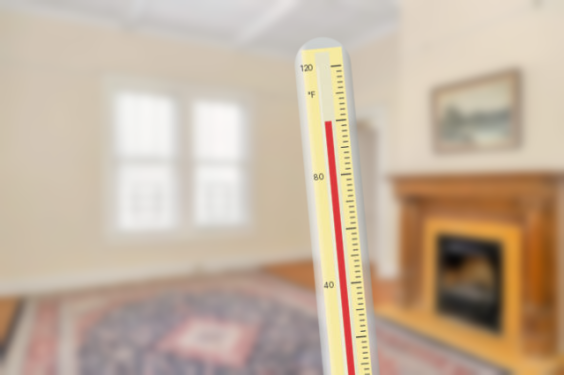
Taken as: 100
